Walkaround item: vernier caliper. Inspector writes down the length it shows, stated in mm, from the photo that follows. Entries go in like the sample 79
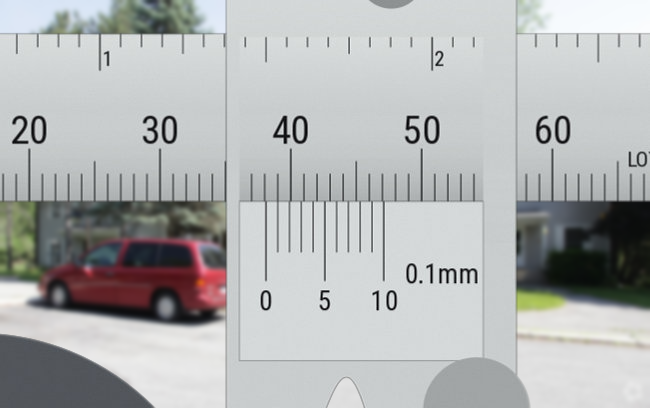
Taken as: 38.1
